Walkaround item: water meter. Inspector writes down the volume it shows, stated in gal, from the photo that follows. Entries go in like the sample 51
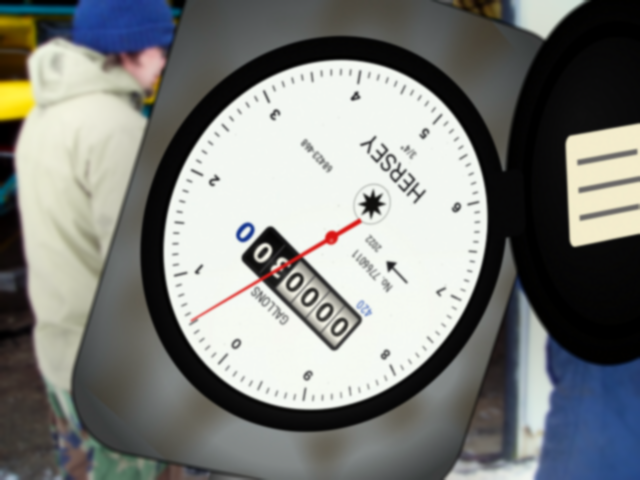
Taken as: 300.5
